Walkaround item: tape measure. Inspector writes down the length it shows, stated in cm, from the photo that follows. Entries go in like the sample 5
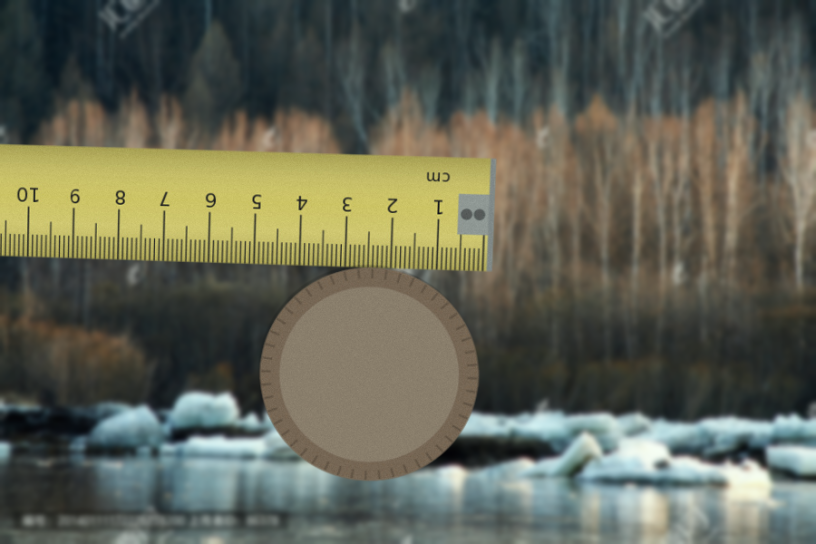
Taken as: 4.8
